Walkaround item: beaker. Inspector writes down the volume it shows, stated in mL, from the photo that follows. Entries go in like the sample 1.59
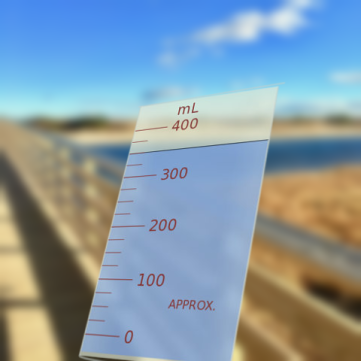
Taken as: 350
